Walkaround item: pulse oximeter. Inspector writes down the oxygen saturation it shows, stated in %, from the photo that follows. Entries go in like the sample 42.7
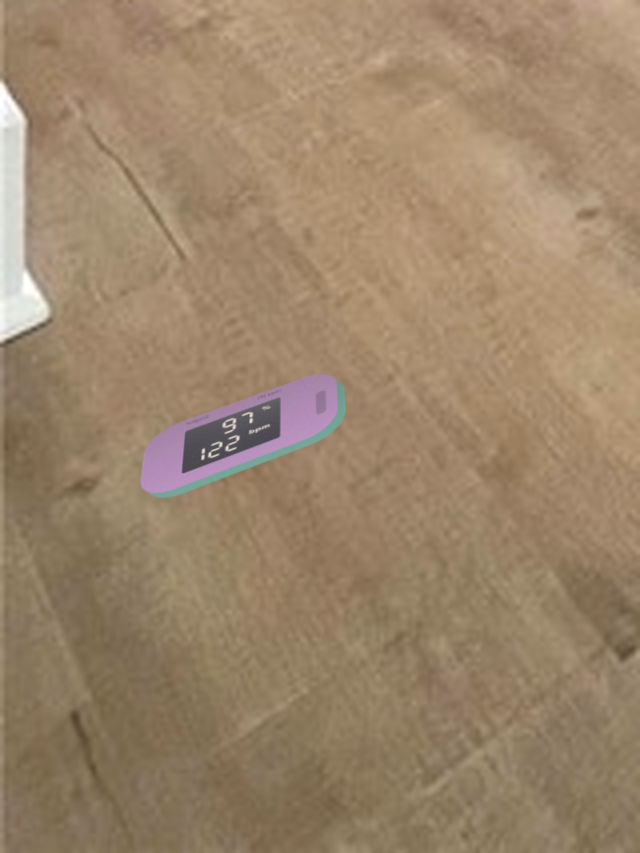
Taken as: 97
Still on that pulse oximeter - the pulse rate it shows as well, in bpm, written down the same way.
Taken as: 122
